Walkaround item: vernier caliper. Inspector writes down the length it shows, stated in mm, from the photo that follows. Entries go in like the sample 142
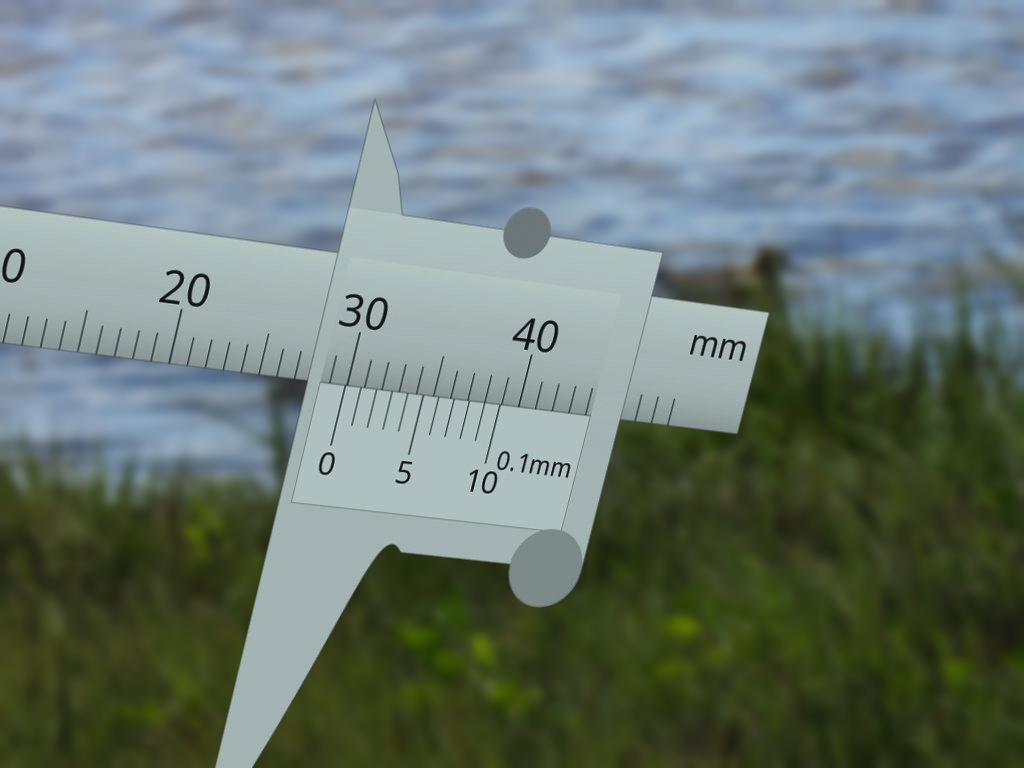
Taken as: 29.9
